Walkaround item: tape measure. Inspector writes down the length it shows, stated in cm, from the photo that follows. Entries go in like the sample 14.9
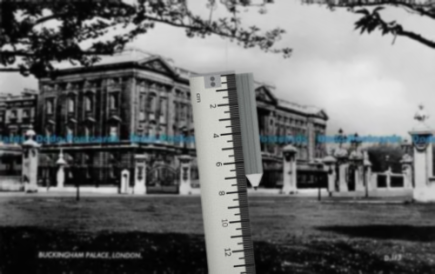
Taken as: 8
